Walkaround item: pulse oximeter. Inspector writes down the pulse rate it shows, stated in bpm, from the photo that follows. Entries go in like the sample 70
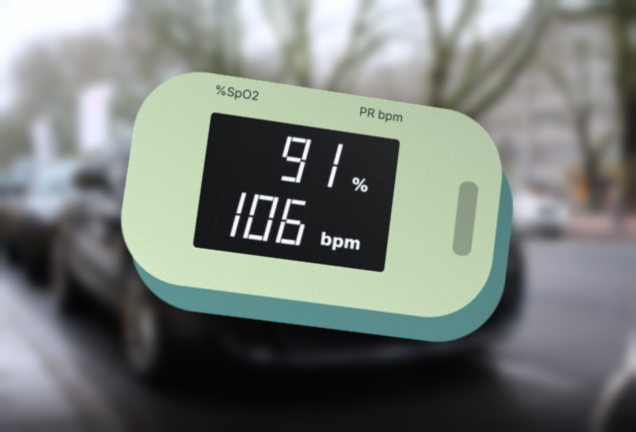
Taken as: 106
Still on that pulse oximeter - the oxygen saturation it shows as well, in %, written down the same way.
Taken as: 91
